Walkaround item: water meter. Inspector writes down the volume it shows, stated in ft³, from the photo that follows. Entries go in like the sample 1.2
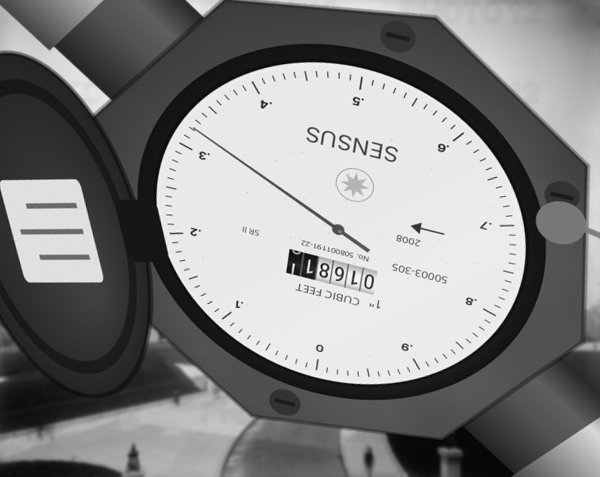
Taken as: 16811.32
